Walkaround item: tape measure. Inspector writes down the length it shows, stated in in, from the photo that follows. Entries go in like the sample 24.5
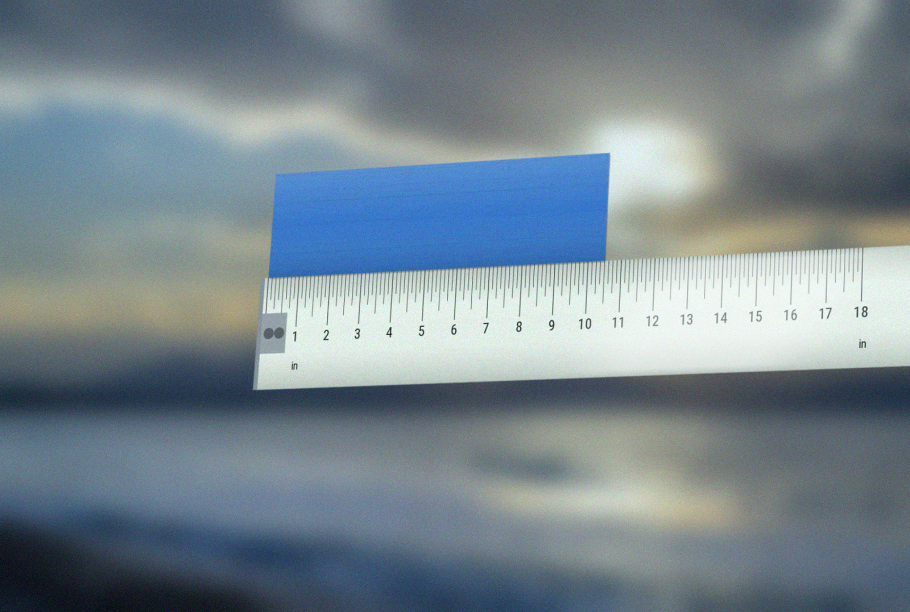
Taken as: 10.5
